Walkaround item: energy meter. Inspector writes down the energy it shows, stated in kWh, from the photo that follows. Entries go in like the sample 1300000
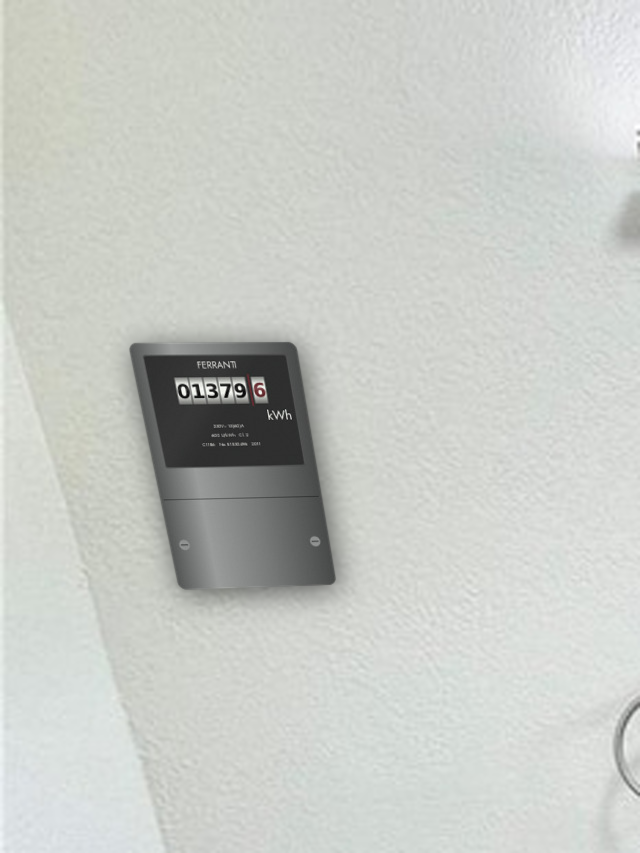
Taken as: 1379.6
